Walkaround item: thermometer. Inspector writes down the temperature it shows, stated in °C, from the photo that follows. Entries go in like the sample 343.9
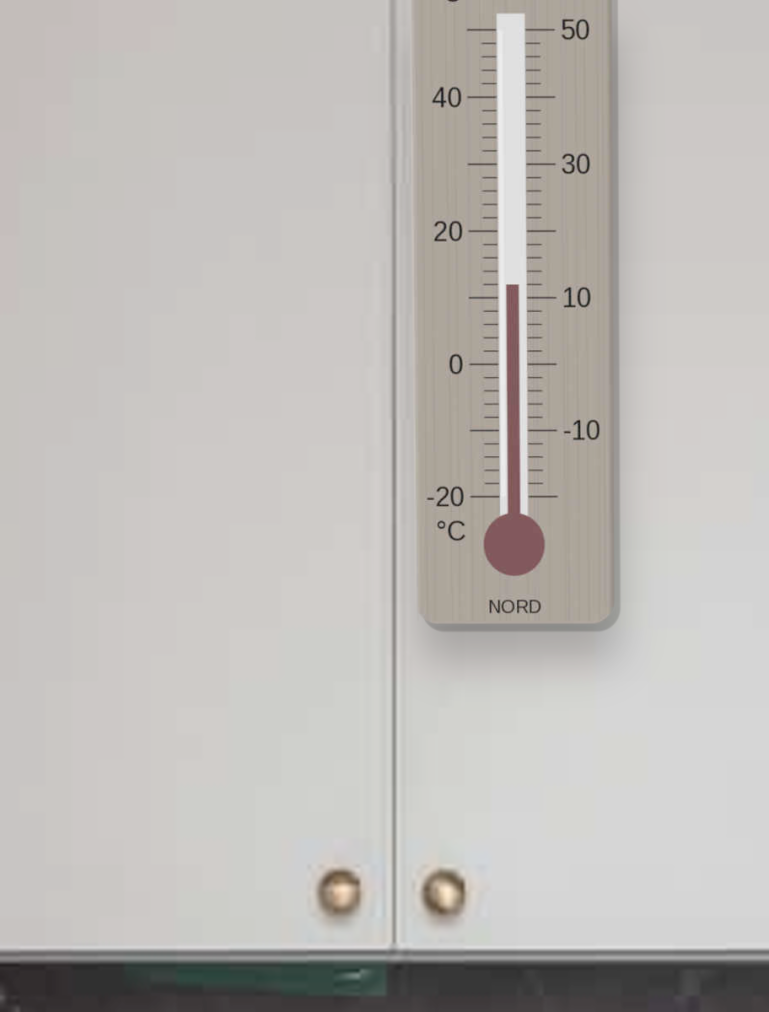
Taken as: 12
